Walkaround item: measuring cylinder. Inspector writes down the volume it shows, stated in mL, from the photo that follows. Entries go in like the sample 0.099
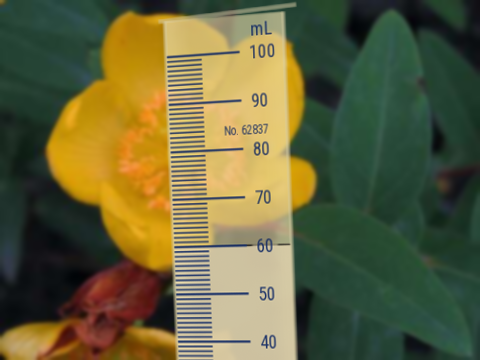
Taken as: 60
